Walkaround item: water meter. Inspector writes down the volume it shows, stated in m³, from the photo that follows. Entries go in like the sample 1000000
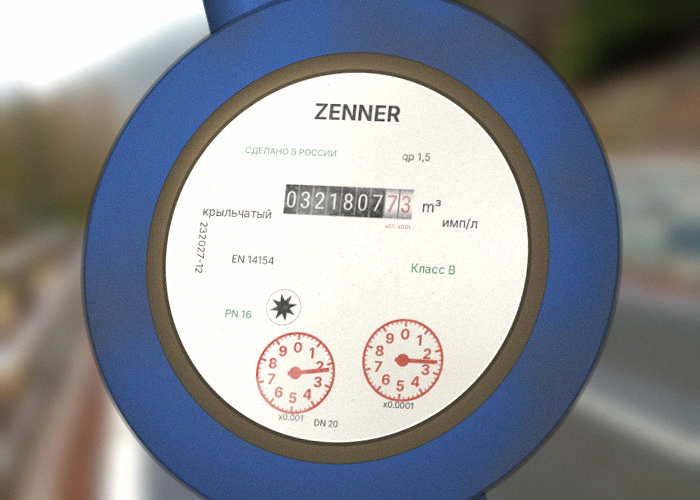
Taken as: 321807.7322
